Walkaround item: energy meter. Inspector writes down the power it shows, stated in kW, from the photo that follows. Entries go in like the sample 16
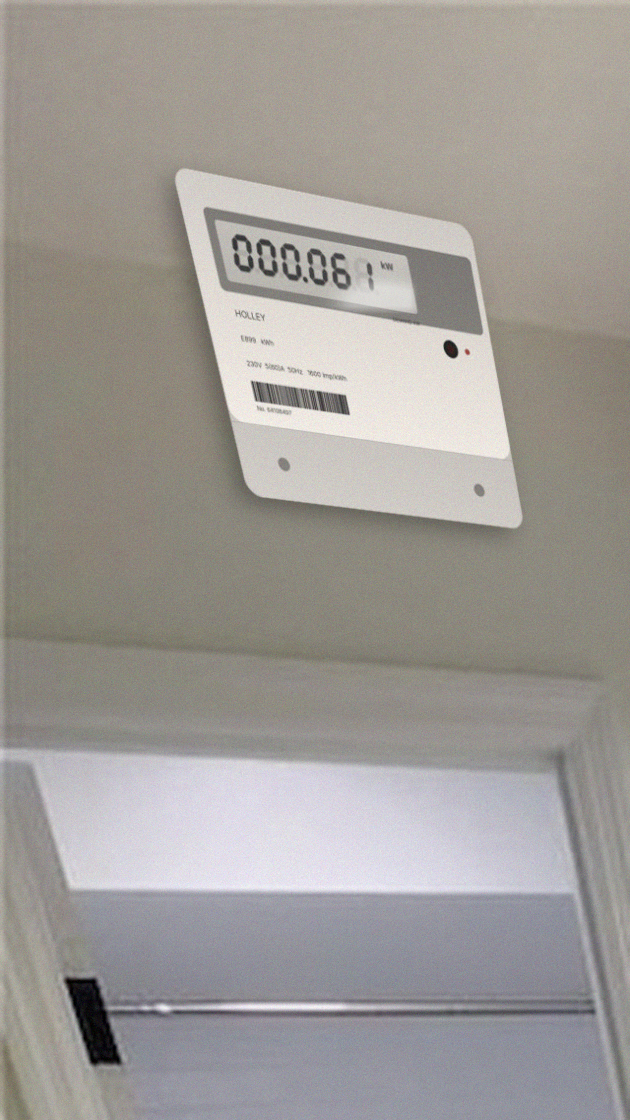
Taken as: 0.061
